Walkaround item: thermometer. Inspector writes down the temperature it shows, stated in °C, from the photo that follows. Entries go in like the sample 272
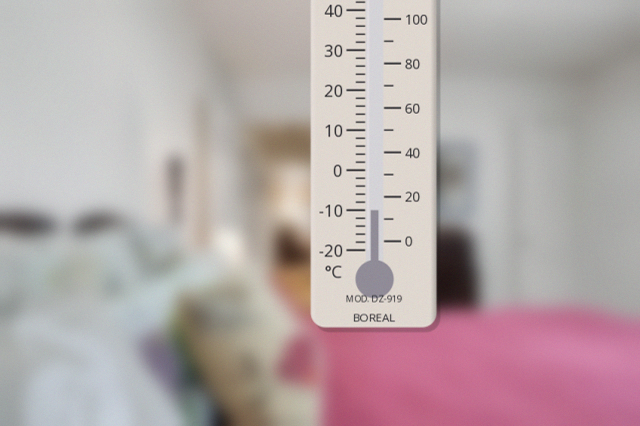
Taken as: -10
